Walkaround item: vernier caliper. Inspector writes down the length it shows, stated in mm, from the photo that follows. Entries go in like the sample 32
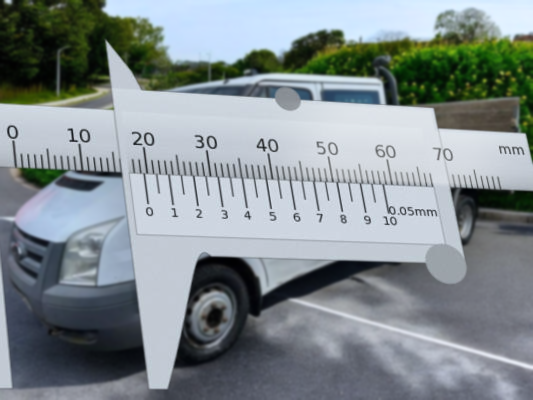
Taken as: 19.5
